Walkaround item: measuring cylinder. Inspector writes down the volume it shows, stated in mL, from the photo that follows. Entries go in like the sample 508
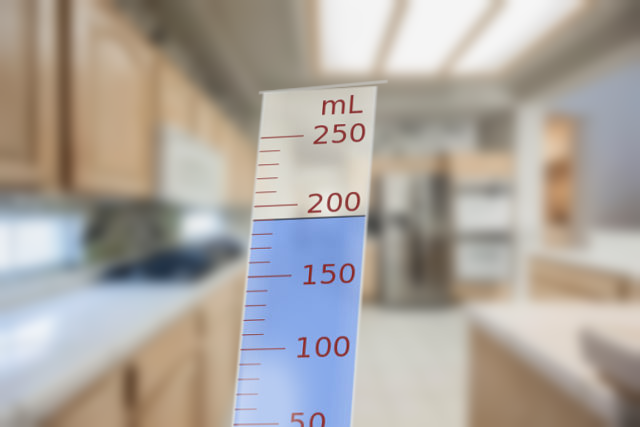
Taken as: 190
